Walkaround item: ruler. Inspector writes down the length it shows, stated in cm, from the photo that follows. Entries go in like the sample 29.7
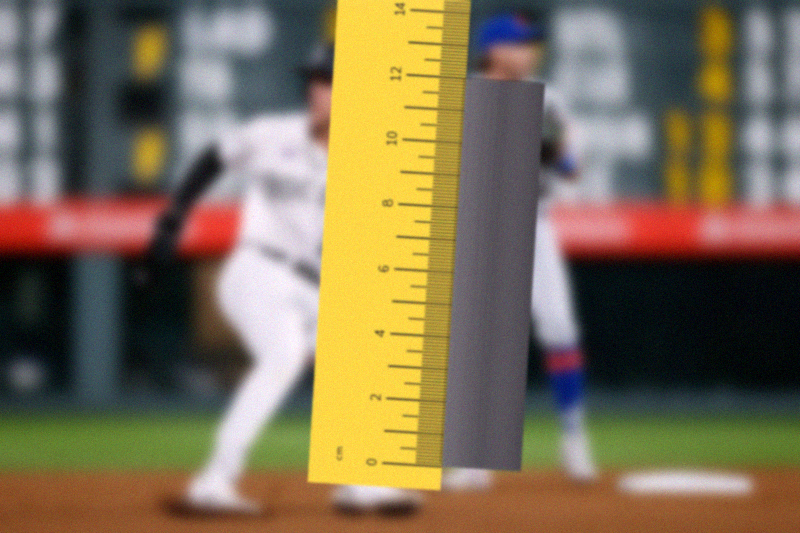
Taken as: 12
